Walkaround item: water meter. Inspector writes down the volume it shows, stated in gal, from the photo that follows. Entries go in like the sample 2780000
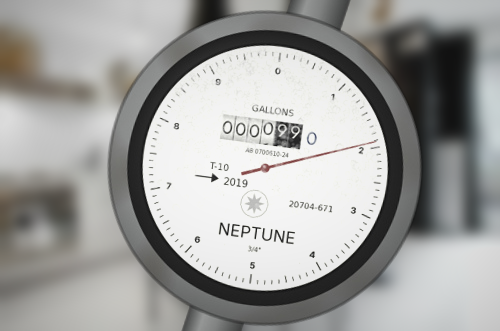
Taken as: 991.9
